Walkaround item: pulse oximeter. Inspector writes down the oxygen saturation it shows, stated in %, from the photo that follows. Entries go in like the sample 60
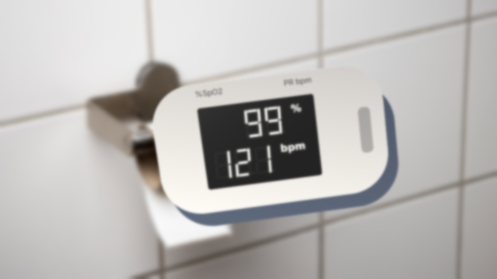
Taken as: 99
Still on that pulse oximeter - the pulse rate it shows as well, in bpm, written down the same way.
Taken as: 121
